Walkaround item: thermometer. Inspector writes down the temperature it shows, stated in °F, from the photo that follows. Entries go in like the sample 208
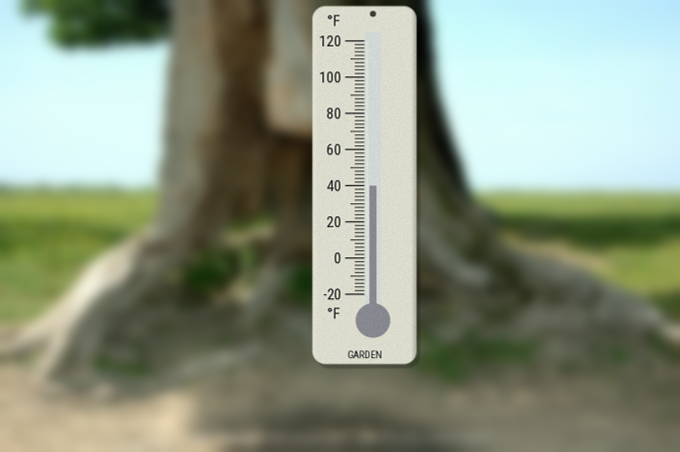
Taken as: 40
